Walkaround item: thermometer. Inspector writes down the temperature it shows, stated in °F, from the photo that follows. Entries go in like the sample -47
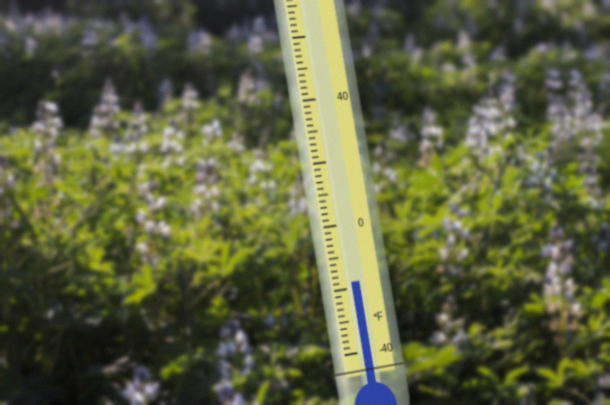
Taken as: -18
